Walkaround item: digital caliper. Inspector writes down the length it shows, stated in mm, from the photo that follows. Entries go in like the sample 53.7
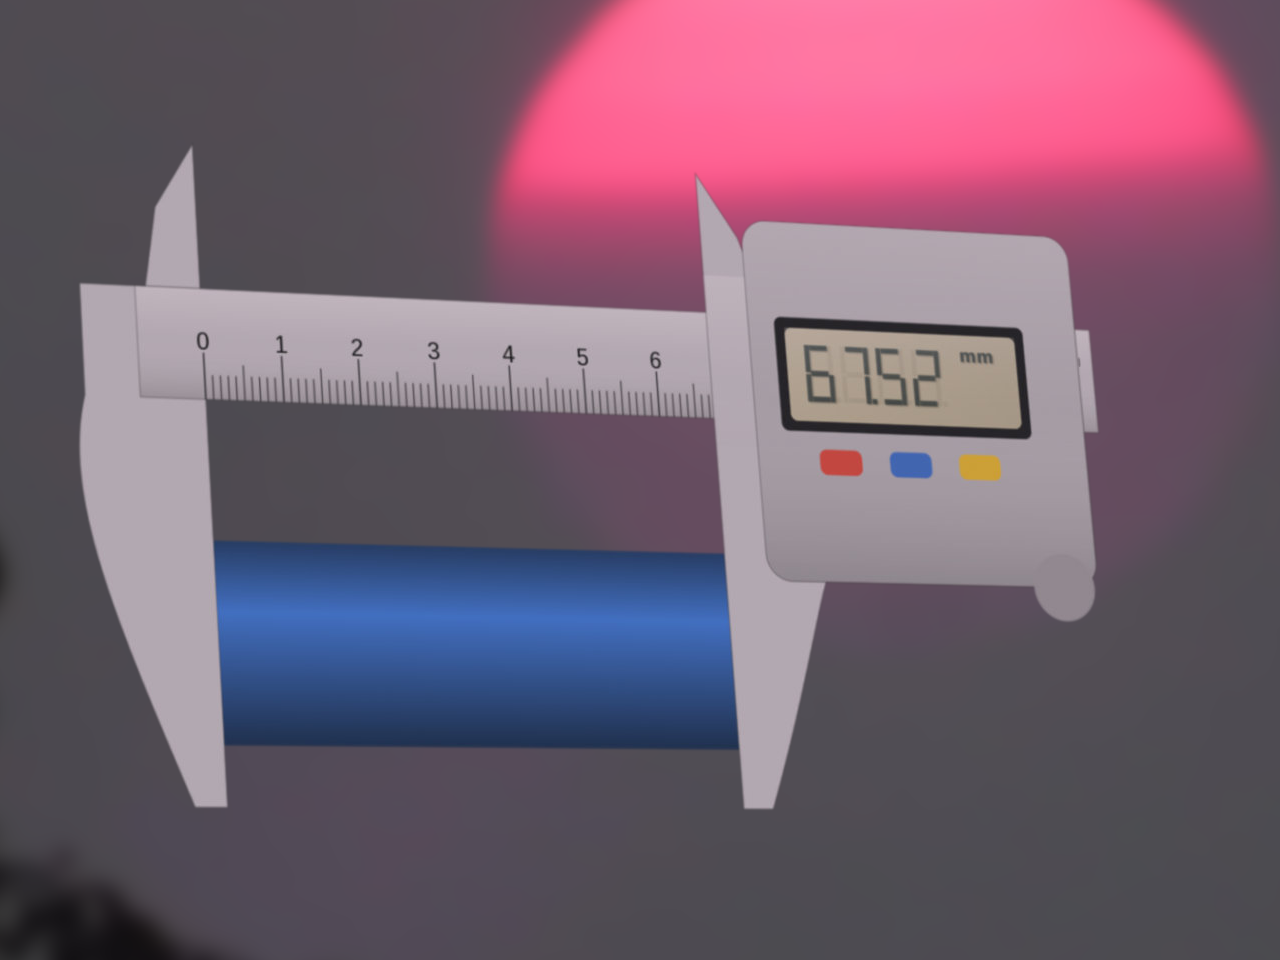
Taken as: 67.52
